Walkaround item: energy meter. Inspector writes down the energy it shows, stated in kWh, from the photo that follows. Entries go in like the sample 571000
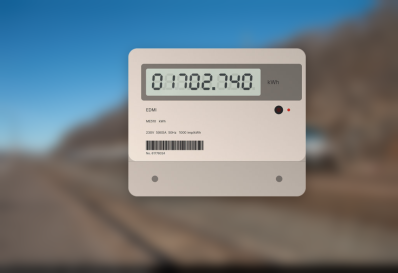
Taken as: 1702.740
